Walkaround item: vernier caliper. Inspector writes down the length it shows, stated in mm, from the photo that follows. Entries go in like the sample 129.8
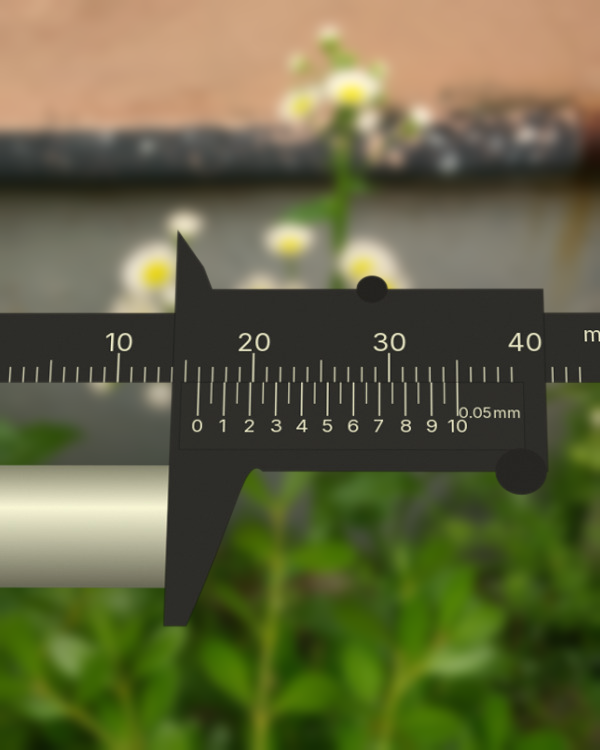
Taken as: 16.0
